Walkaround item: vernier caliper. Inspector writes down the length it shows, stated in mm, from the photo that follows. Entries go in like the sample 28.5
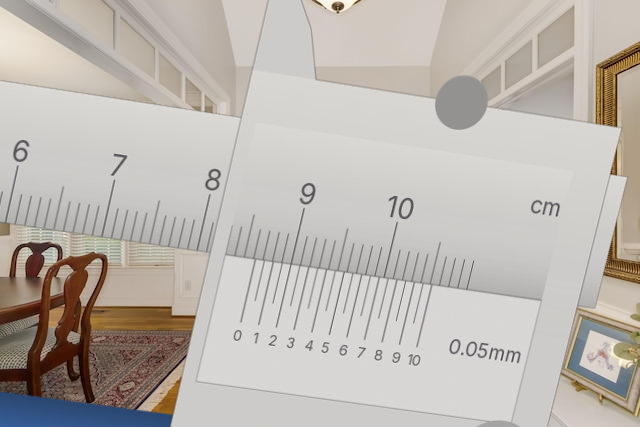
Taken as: 86.2
